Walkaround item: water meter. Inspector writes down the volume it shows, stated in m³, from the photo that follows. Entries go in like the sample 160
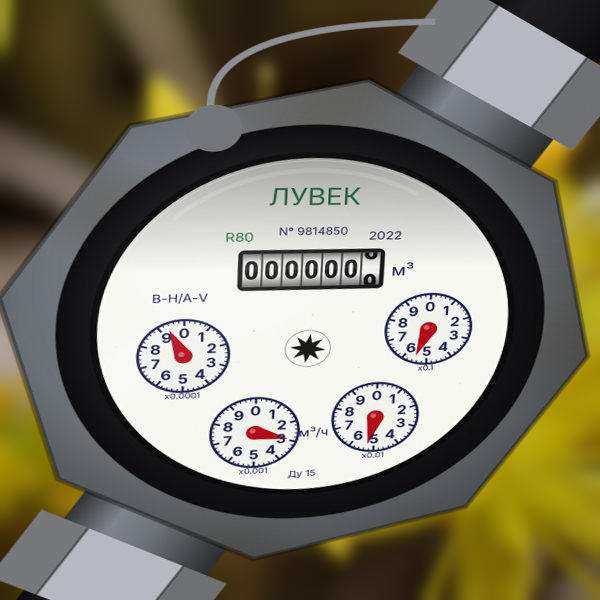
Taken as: 8.5529
